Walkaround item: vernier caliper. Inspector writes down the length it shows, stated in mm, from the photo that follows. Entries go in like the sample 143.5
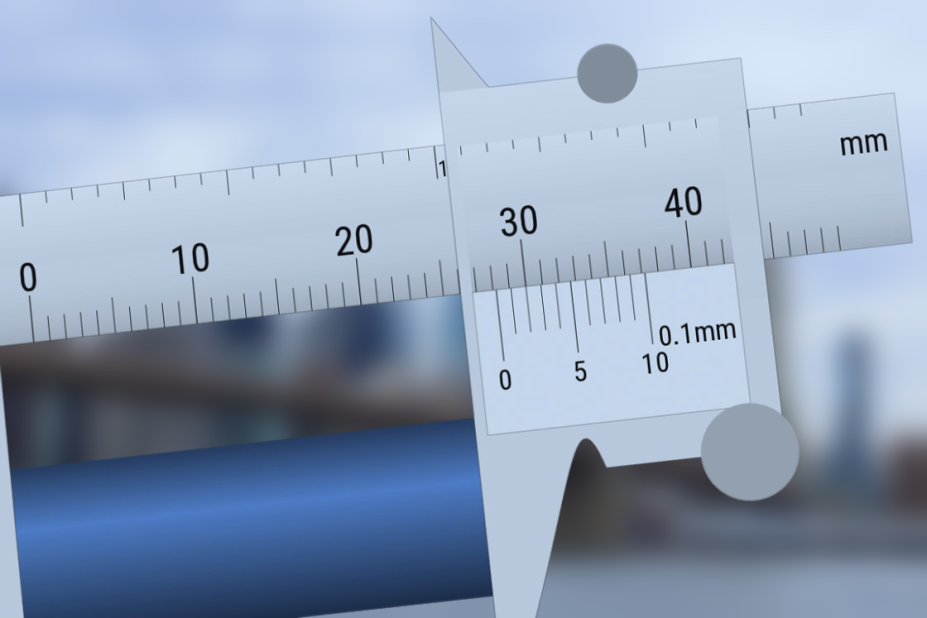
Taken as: 28.2
